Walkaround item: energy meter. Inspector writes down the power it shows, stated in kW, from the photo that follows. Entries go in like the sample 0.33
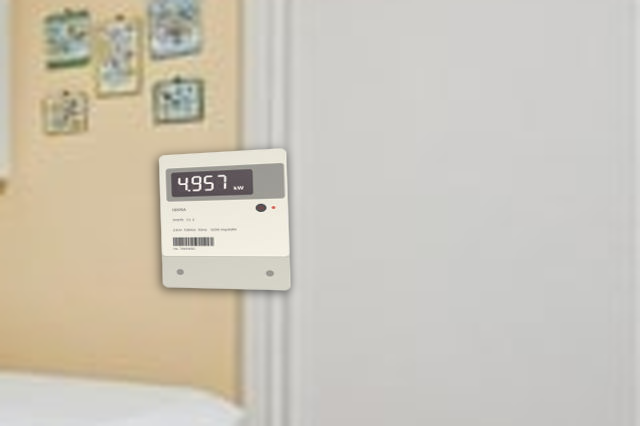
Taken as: 4.957
